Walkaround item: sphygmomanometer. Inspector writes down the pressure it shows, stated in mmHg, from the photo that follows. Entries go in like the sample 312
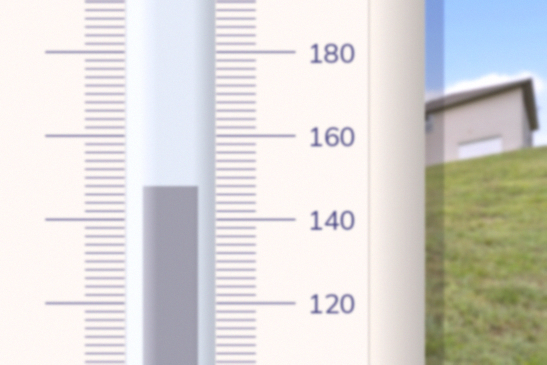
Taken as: 148
